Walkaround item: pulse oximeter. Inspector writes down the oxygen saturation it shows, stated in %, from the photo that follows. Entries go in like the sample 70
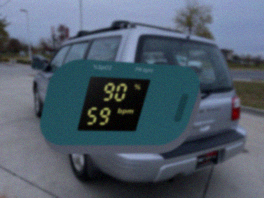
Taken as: 90
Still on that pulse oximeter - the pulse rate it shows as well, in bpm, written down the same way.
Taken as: 59
